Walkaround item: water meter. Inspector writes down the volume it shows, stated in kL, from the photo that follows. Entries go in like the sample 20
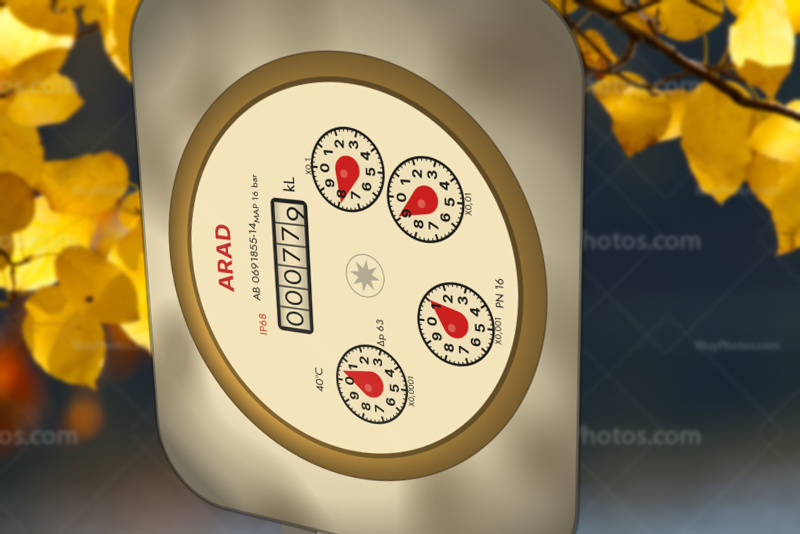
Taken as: 778.7910
